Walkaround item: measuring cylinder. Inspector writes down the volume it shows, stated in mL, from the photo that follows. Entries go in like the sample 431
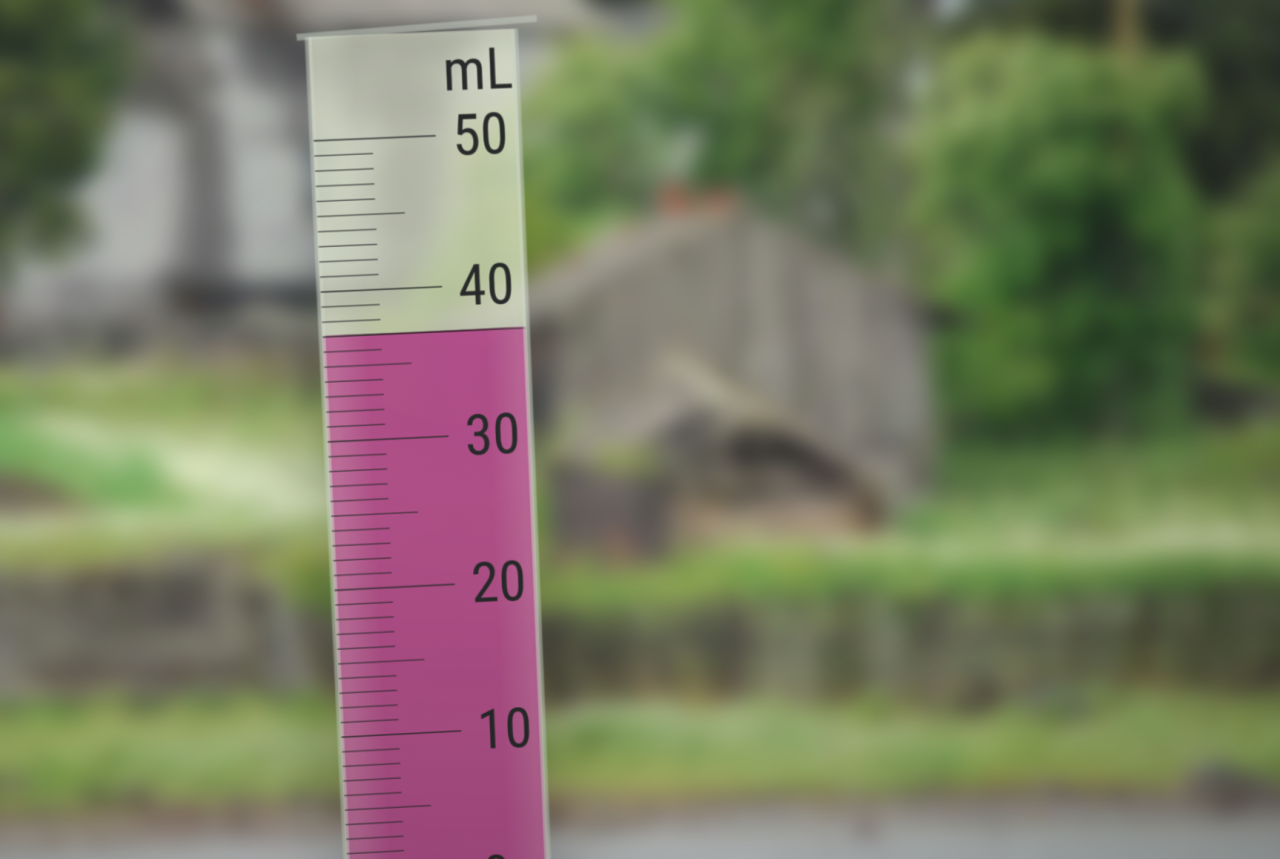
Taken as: 37
